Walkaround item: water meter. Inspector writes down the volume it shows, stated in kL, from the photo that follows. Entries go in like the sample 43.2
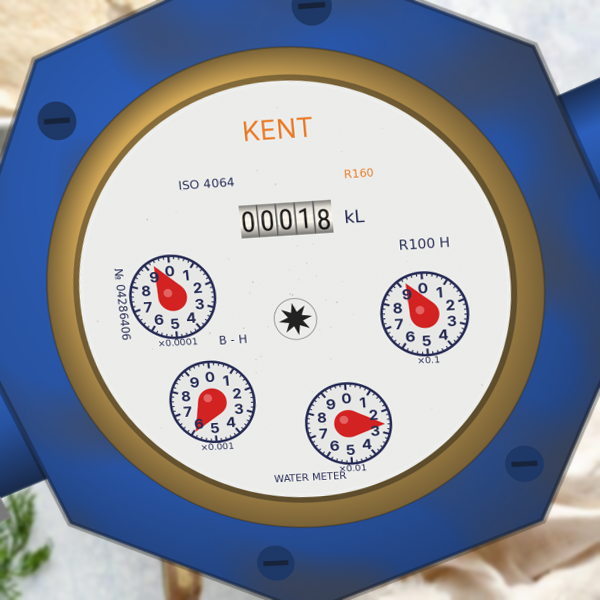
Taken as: 17.9259
